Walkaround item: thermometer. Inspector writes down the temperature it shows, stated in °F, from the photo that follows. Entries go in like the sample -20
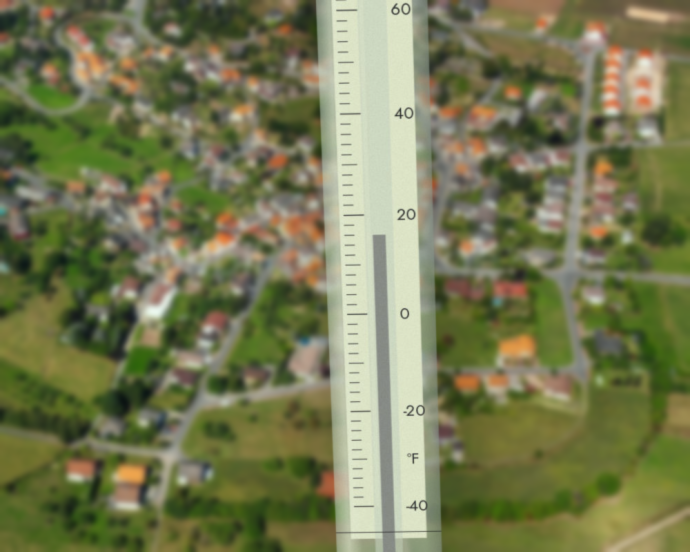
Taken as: 16
